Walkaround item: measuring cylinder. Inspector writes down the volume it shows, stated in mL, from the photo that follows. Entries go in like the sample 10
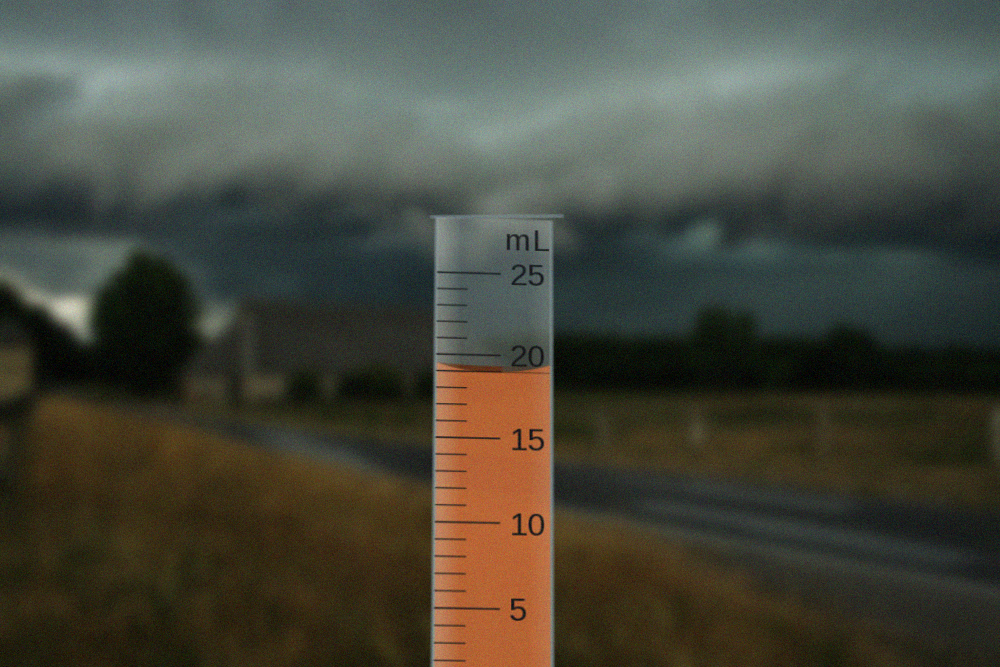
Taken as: 19
